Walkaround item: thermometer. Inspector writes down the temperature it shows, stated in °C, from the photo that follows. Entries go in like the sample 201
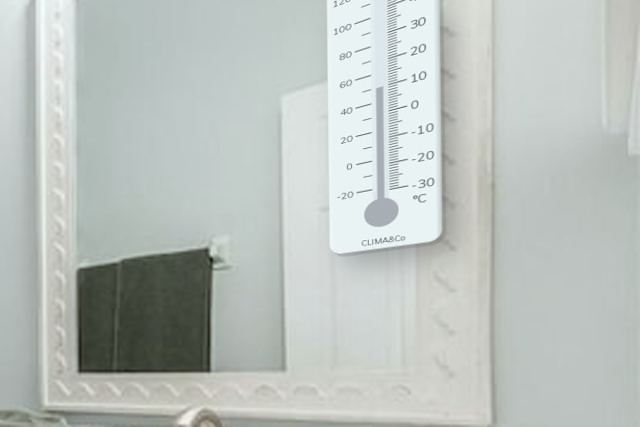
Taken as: 10
